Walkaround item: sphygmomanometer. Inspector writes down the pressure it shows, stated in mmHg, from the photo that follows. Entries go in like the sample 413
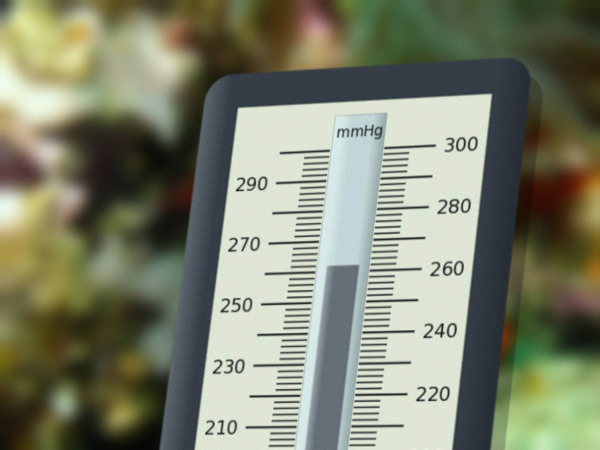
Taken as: 262
